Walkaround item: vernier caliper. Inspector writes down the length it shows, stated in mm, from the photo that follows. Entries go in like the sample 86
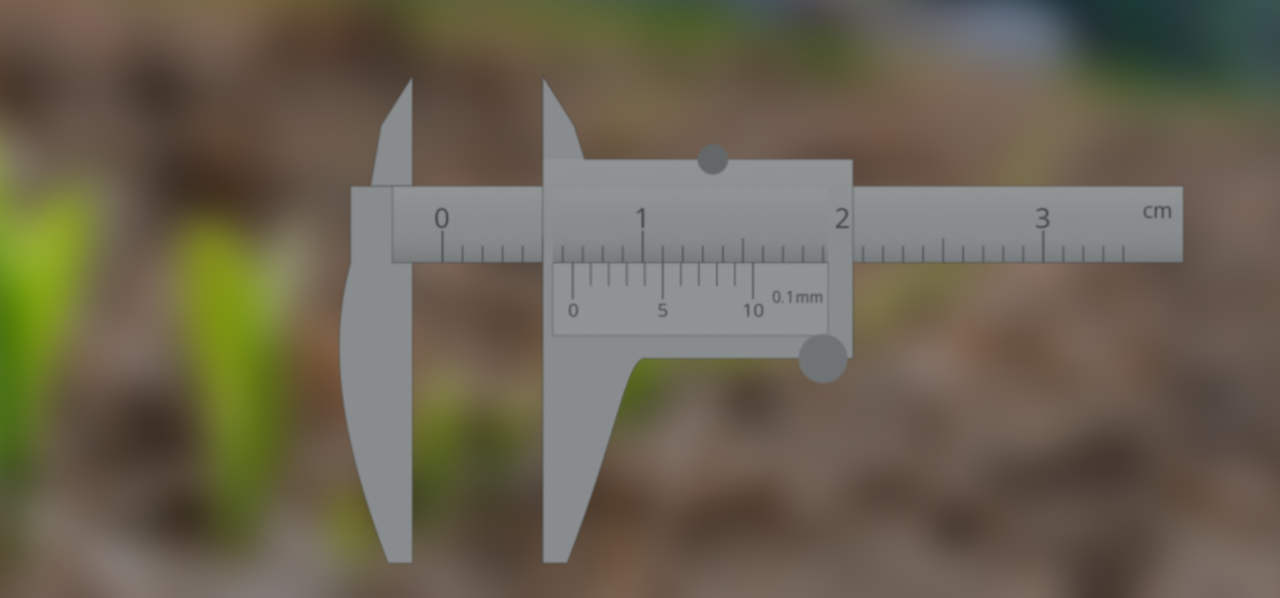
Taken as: 6.5
